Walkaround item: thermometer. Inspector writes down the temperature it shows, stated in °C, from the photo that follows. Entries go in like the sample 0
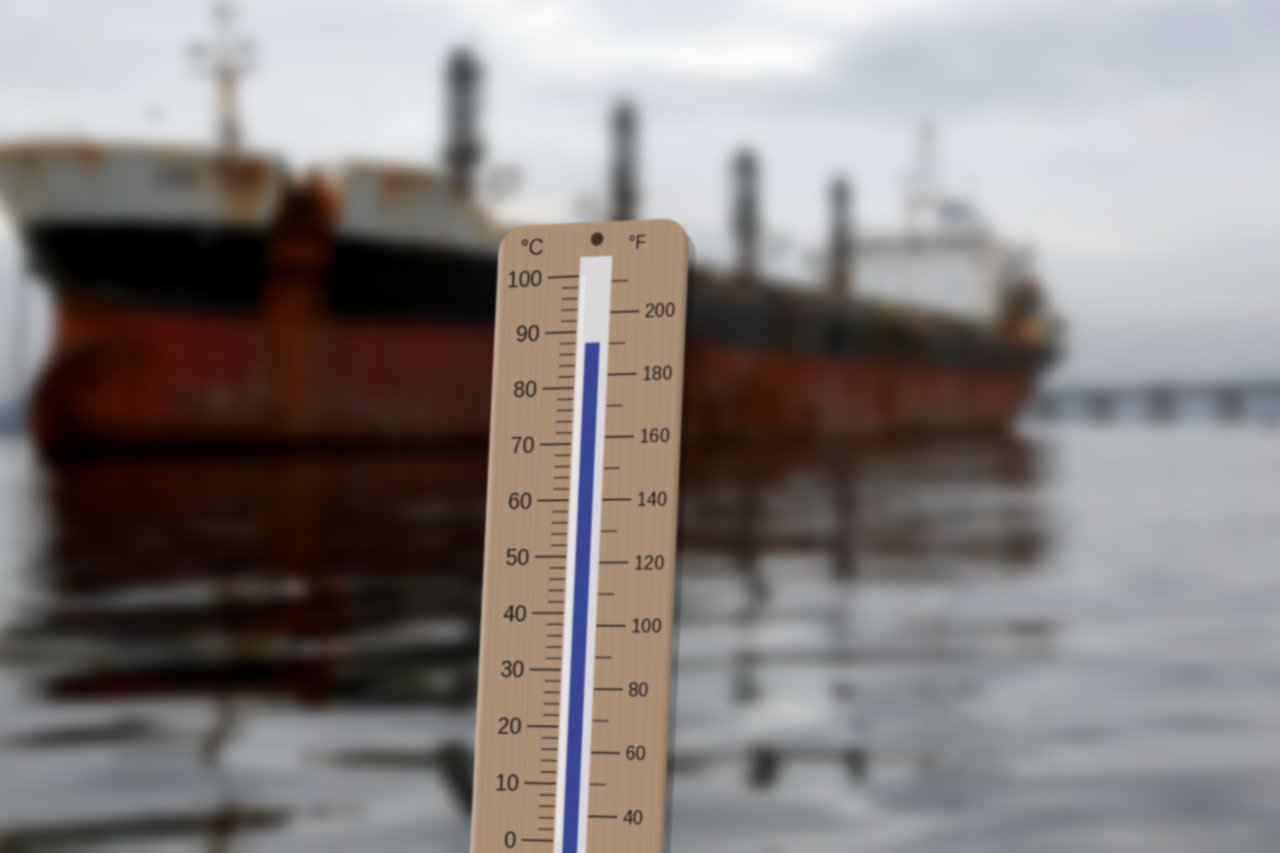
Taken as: 88
